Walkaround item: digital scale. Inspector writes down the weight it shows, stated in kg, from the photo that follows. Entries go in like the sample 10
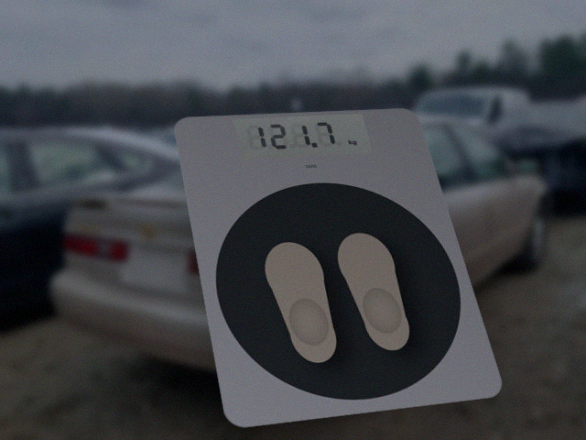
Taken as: 121.7
